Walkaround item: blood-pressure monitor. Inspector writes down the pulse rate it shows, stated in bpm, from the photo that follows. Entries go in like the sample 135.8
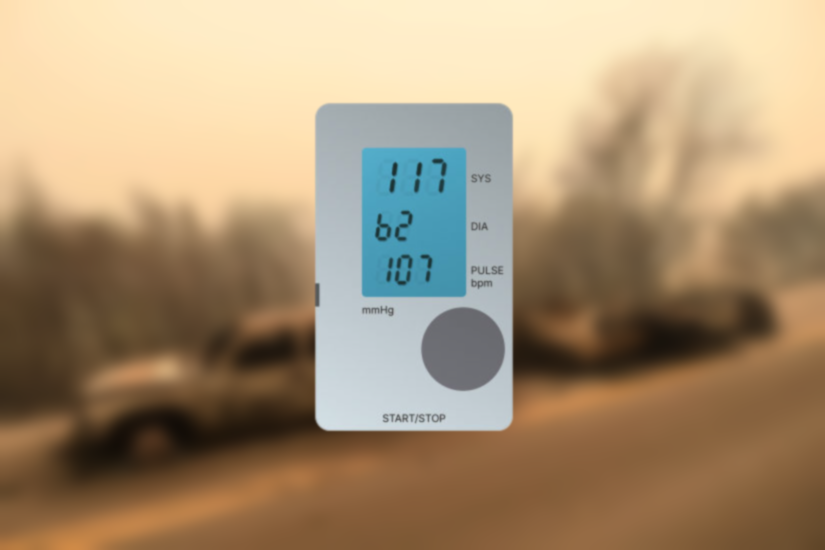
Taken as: 107
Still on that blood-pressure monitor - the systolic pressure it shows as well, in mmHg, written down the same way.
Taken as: 117
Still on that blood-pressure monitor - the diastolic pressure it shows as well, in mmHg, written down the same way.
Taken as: 62
